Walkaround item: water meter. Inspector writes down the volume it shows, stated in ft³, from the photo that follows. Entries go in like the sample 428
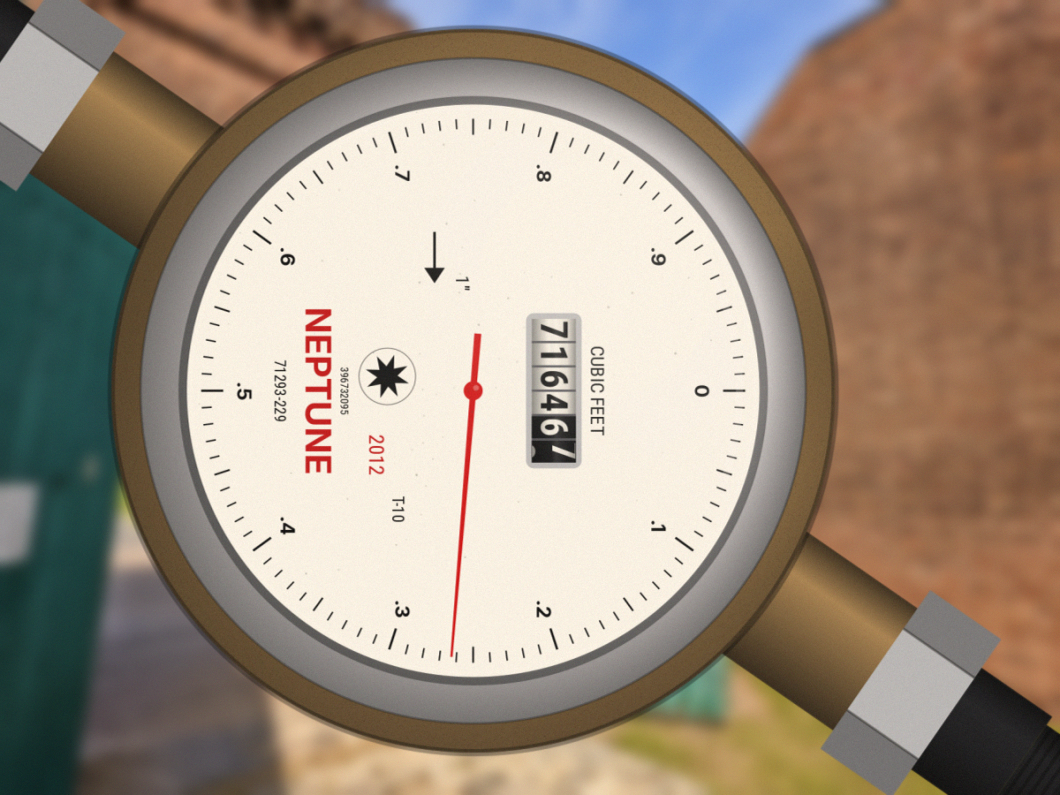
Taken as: 716467.26
